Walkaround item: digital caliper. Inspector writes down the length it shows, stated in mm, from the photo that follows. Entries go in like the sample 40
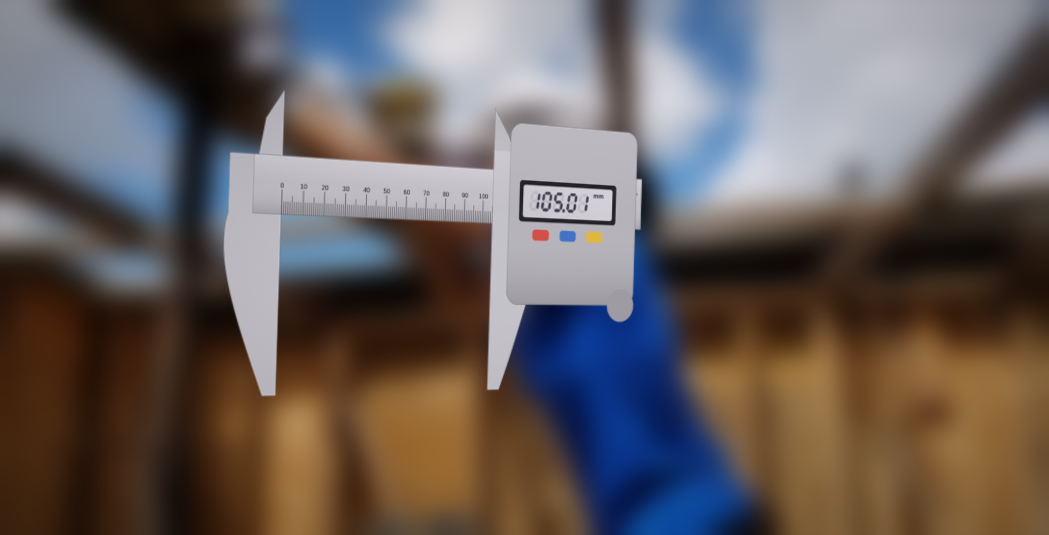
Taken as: 105.01
